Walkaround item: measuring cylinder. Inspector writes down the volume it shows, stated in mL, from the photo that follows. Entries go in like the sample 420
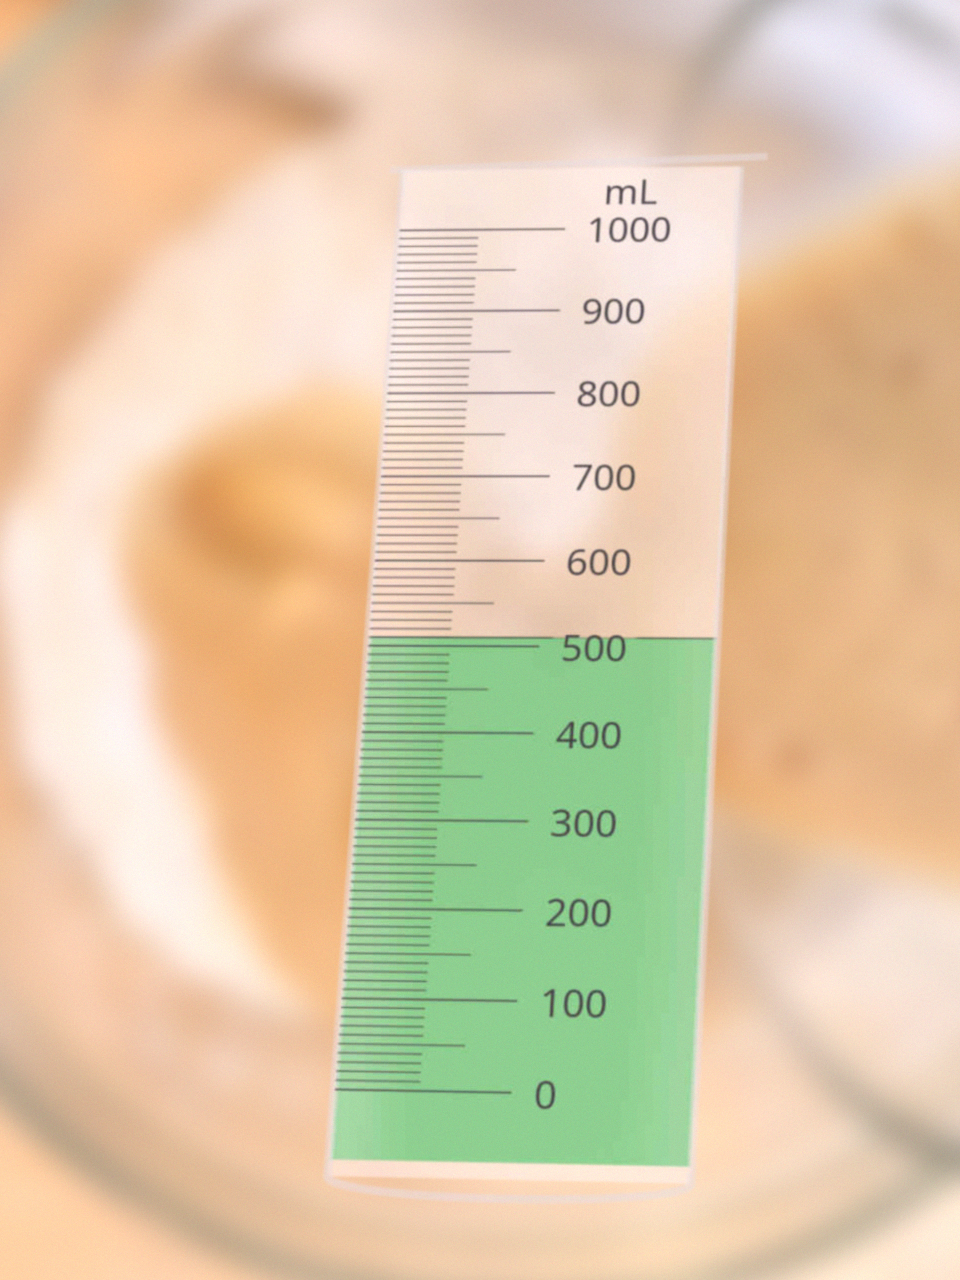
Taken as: 510
